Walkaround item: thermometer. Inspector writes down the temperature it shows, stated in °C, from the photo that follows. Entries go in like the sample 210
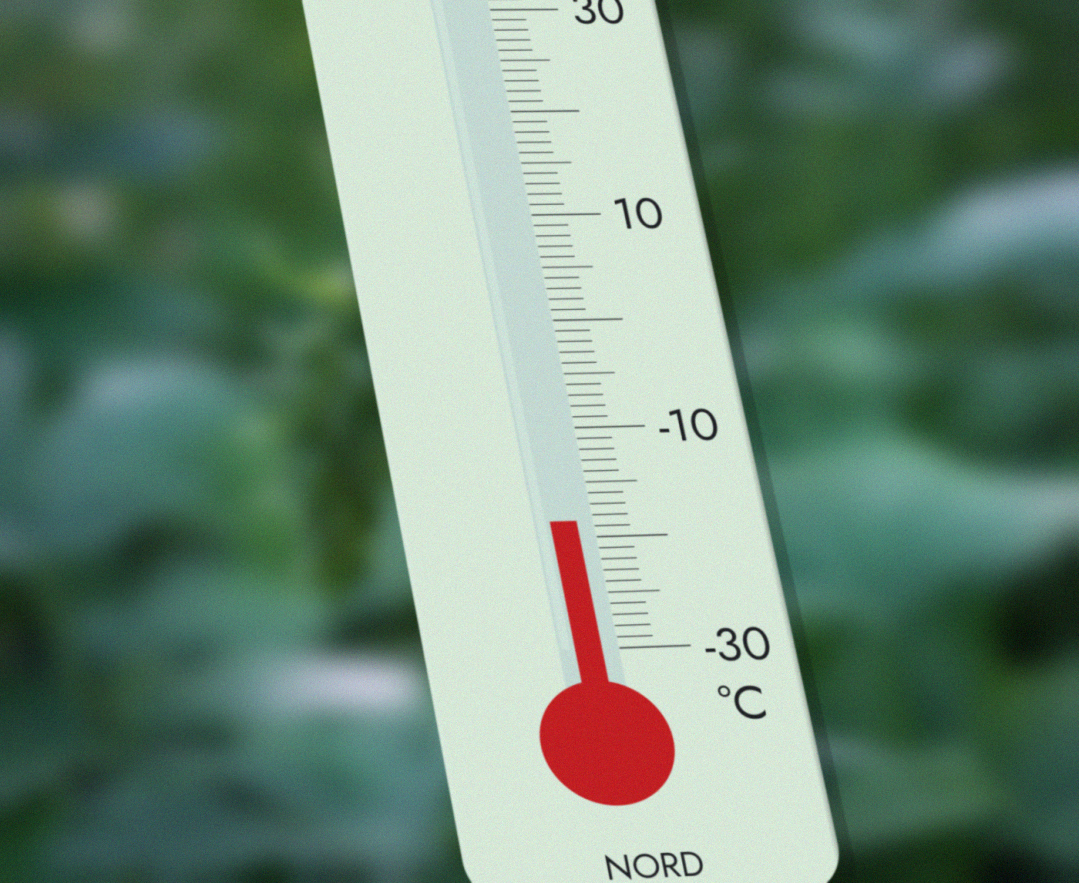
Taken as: -18.5
